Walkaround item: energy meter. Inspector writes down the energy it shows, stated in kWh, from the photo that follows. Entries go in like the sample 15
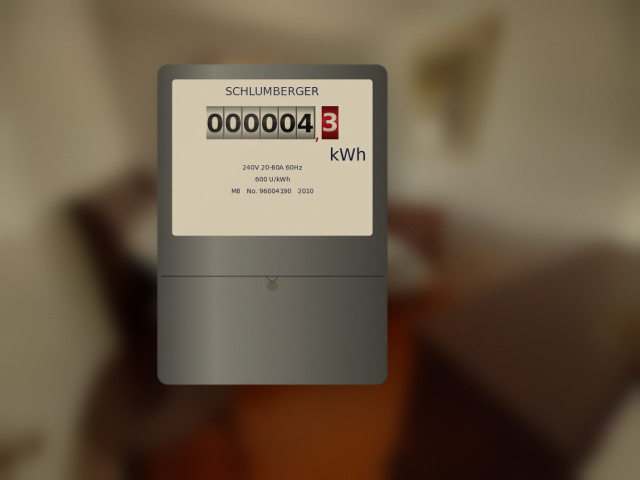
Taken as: 4.3
